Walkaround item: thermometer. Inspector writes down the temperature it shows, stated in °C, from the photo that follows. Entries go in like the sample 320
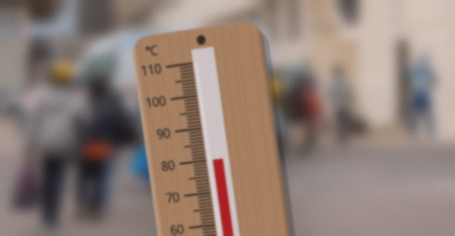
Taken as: 80
